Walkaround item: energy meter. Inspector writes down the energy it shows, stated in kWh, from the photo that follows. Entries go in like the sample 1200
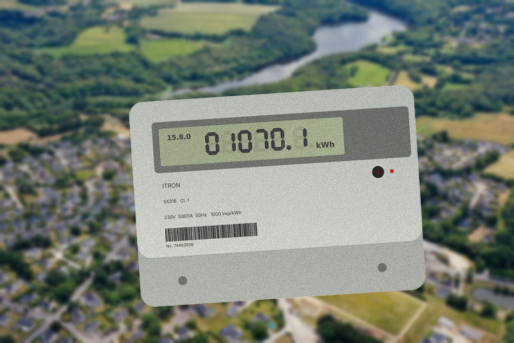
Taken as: 1070.1
